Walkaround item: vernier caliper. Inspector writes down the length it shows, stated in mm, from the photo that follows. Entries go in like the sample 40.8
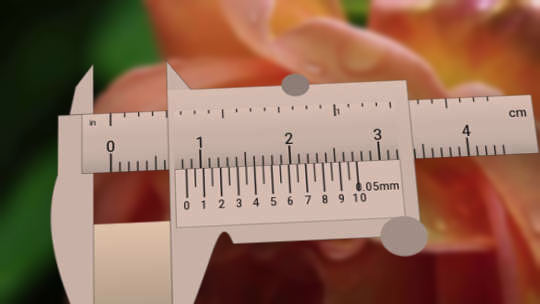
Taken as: 8.4
